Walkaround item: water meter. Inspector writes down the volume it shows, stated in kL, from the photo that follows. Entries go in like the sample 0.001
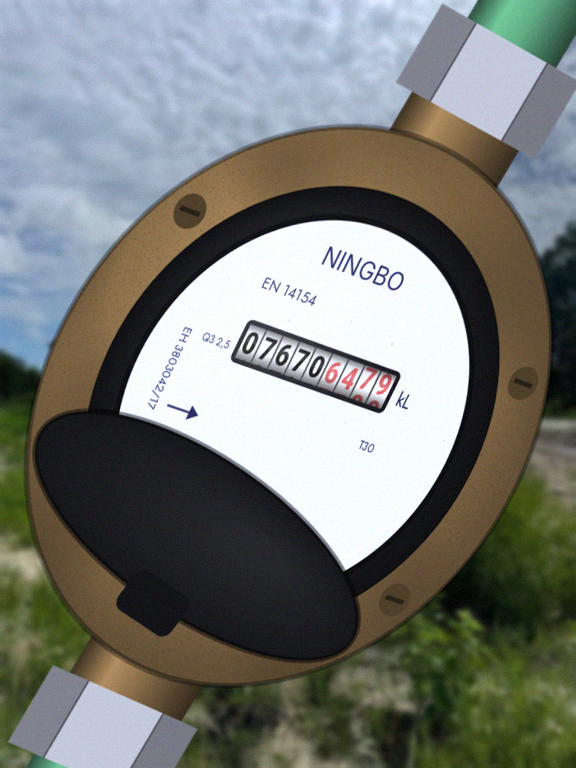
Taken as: 7670.6479
